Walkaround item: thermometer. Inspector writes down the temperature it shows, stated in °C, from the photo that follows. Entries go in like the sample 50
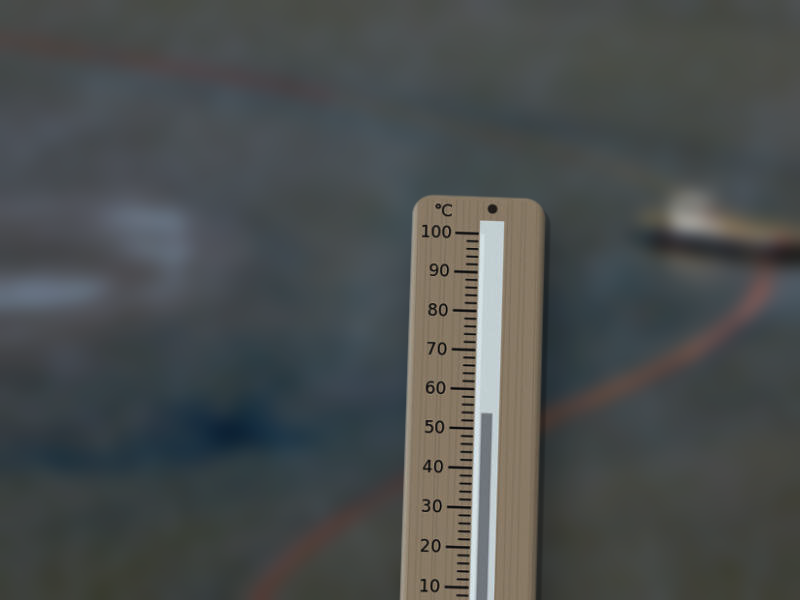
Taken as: 54
